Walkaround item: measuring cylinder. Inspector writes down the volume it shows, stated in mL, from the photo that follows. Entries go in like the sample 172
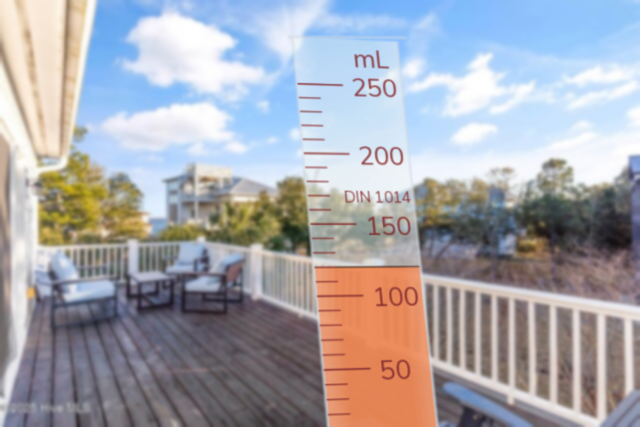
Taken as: 120
